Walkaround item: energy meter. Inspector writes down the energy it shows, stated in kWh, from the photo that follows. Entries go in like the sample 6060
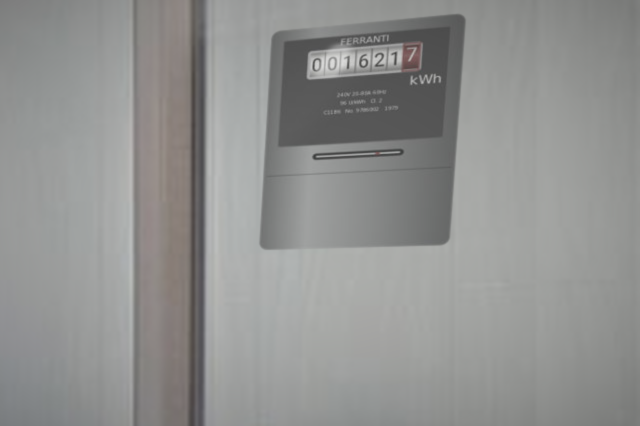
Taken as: 1621.7
